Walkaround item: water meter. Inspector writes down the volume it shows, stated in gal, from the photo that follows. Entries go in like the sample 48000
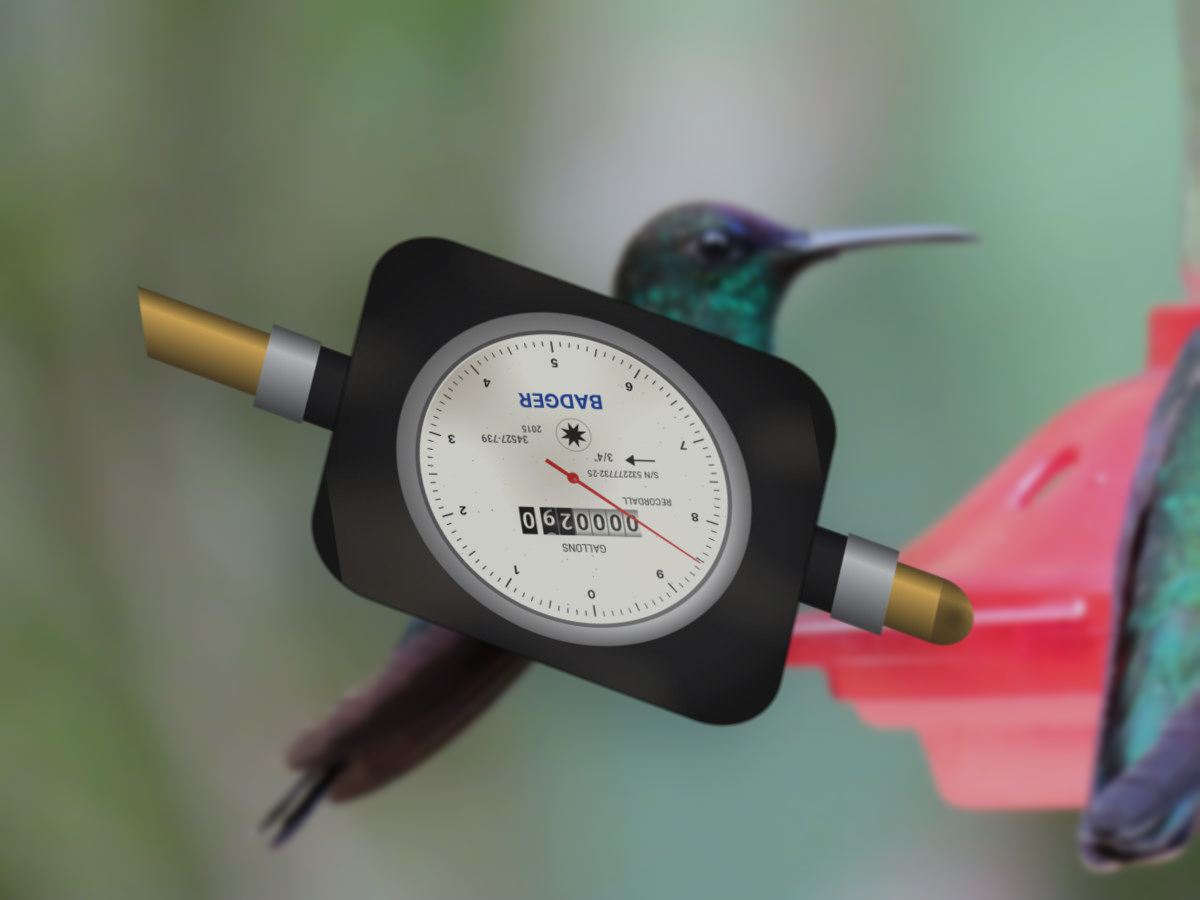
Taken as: 288.5
